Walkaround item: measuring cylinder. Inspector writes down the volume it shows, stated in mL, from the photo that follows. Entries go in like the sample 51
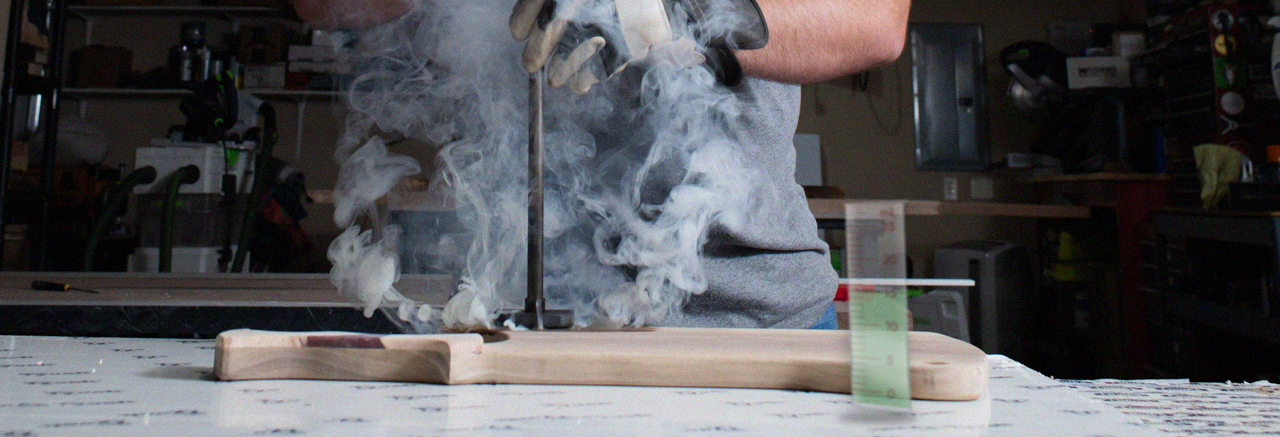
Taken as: 15
